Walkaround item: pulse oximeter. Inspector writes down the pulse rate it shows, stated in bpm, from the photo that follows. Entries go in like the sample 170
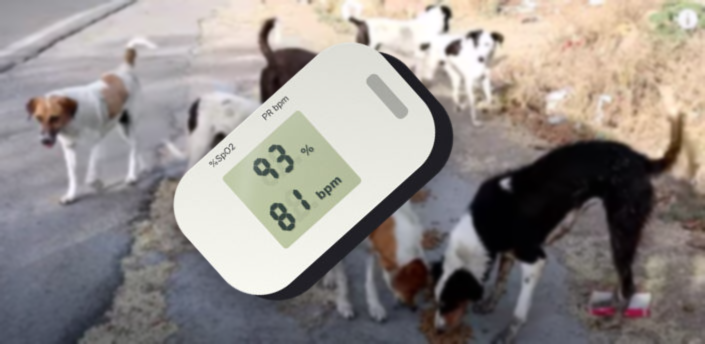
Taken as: 81
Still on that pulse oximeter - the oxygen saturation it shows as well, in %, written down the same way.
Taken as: 93
